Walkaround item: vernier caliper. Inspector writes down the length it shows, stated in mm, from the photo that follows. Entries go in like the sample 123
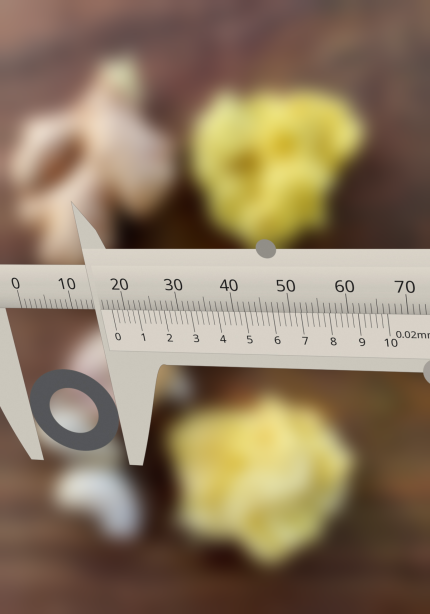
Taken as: 17.6
